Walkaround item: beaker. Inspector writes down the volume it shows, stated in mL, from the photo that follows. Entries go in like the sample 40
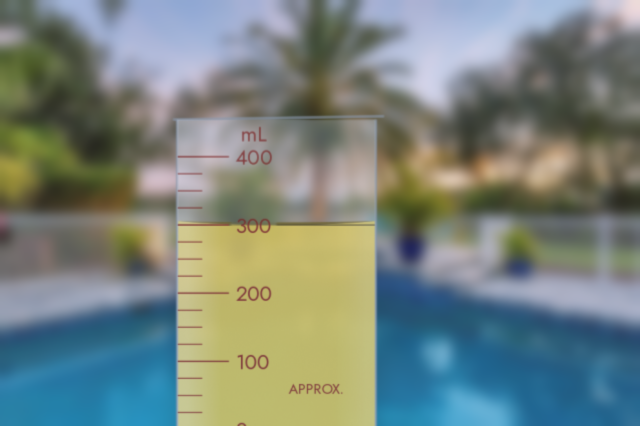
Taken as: 300
